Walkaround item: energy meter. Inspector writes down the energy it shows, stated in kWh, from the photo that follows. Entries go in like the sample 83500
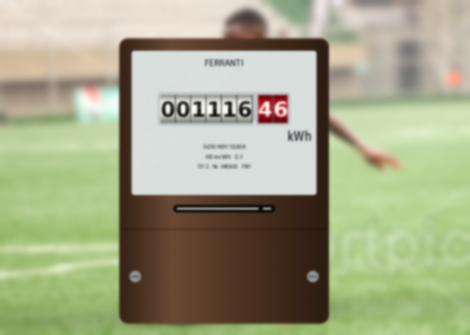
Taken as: 1116.46
